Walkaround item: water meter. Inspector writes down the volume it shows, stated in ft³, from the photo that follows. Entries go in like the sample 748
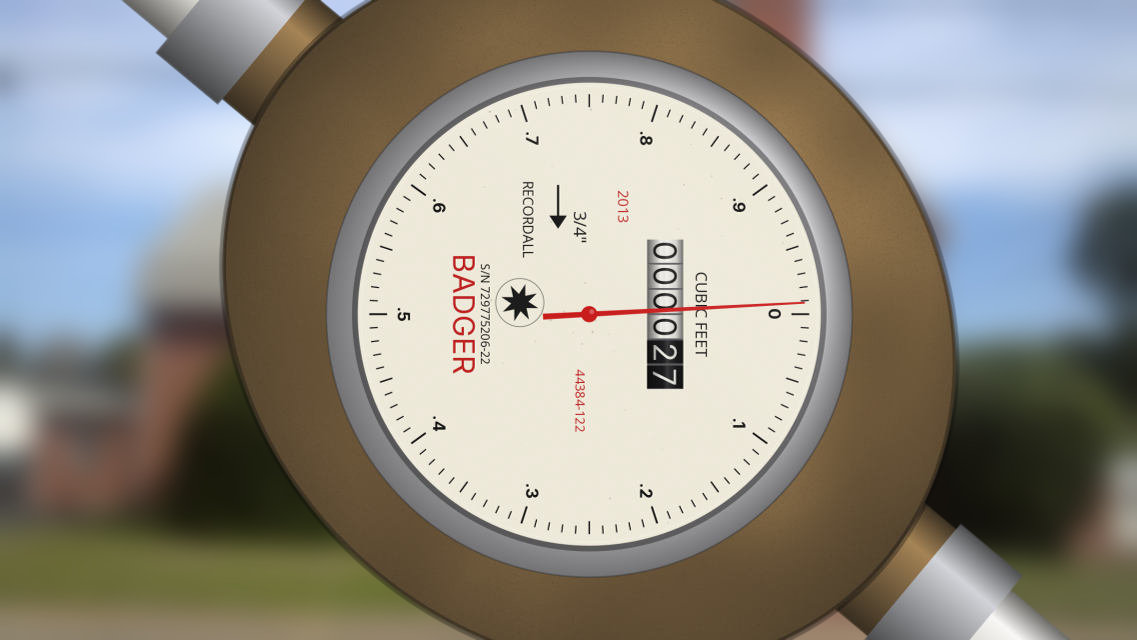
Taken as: 26.99
